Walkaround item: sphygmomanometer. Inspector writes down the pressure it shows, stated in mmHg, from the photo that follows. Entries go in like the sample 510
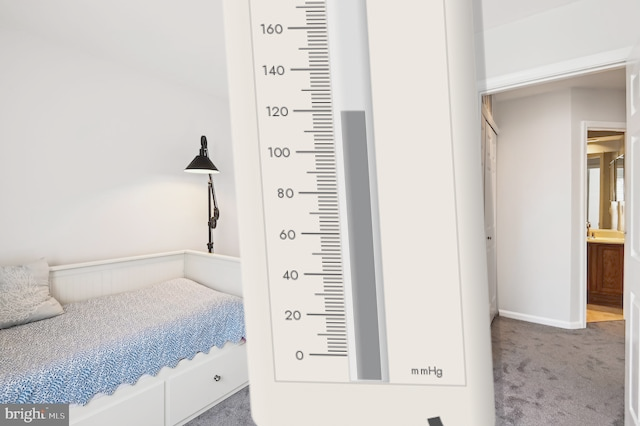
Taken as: 120
